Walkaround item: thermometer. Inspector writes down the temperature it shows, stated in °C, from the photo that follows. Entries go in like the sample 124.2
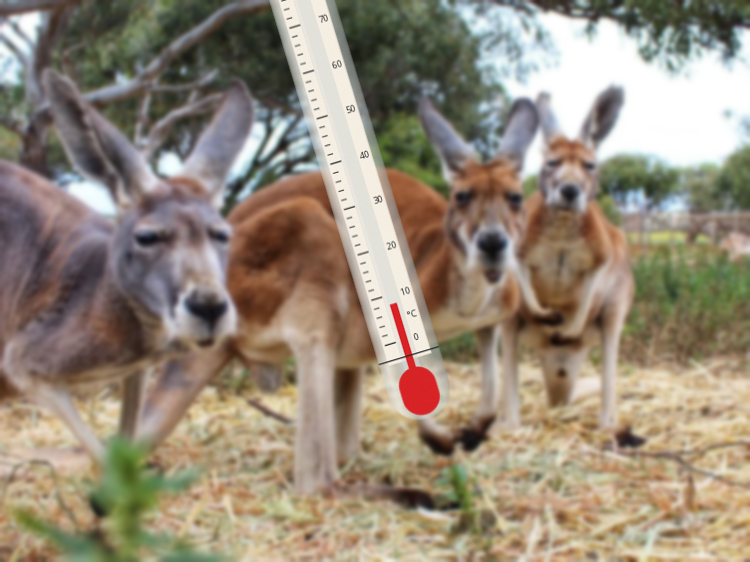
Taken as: 8
